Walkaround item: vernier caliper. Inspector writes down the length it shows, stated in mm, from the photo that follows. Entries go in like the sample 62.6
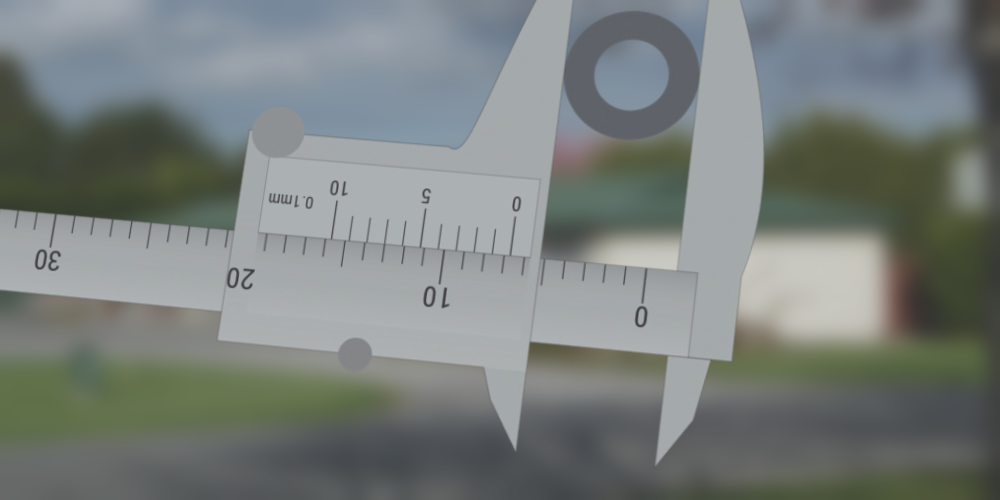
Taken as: 6.7
